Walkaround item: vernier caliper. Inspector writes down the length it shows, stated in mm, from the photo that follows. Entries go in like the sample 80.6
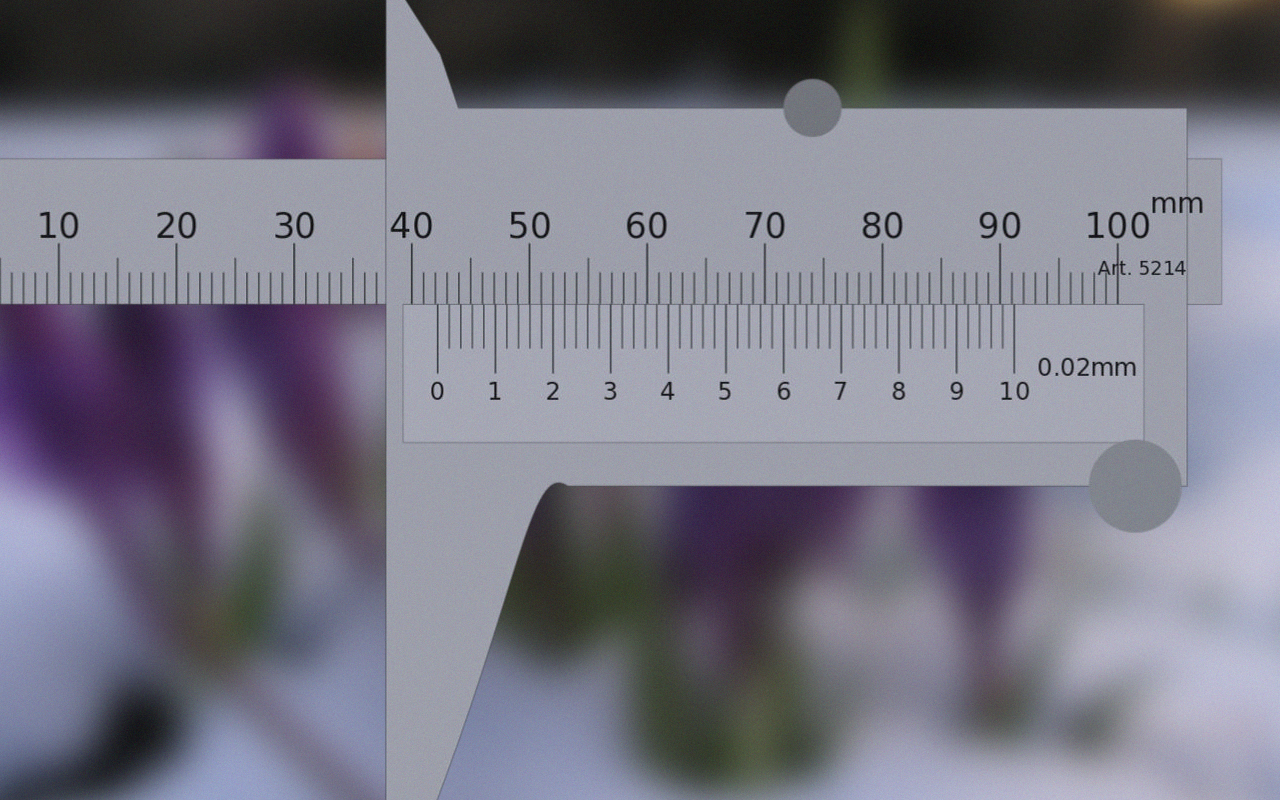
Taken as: 42.2
